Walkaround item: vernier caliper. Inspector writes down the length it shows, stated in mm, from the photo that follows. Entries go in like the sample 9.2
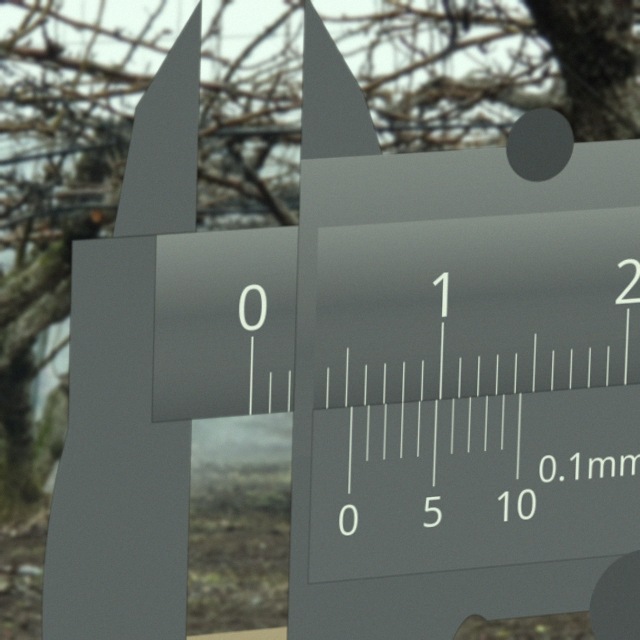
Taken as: 5.3
